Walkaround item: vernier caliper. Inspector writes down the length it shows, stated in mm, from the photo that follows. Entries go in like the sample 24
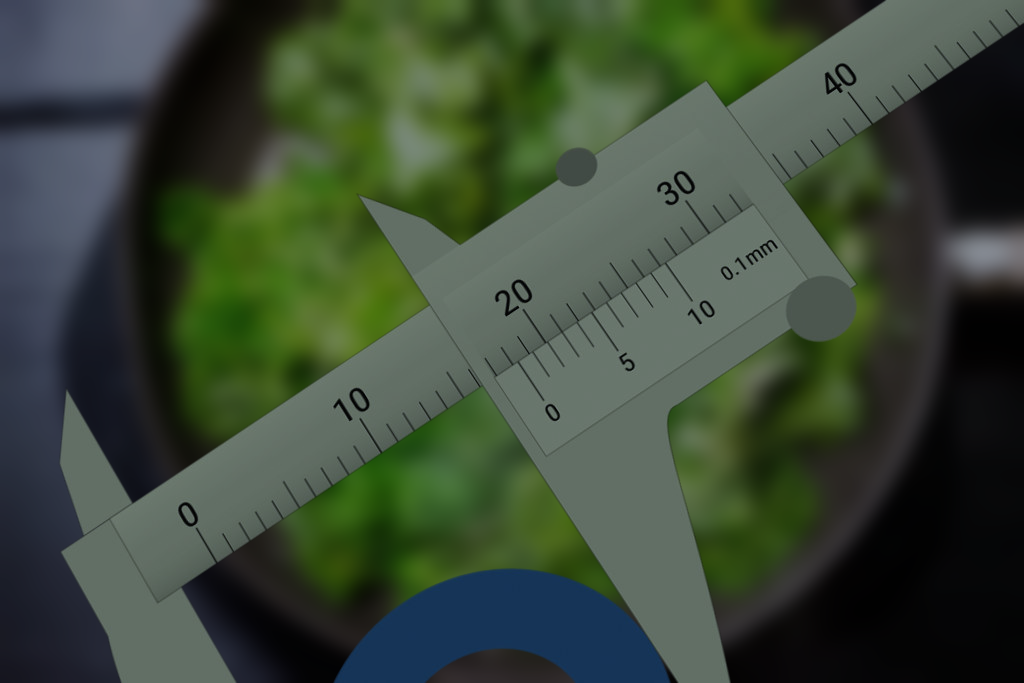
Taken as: 18.3
